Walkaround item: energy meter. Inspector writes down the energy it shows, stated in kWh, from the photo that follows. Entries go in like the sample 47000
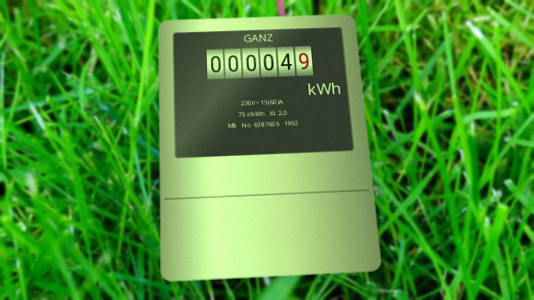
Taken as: 4.9
